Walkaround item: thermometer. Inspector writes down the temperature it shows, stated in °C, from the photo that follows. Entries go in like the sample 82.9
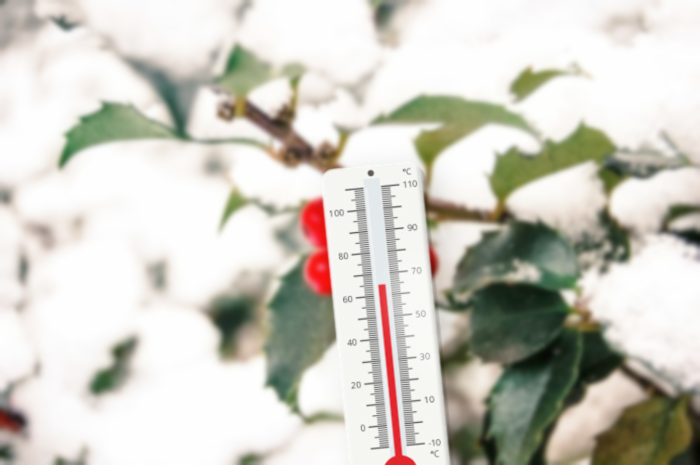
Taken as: 65
